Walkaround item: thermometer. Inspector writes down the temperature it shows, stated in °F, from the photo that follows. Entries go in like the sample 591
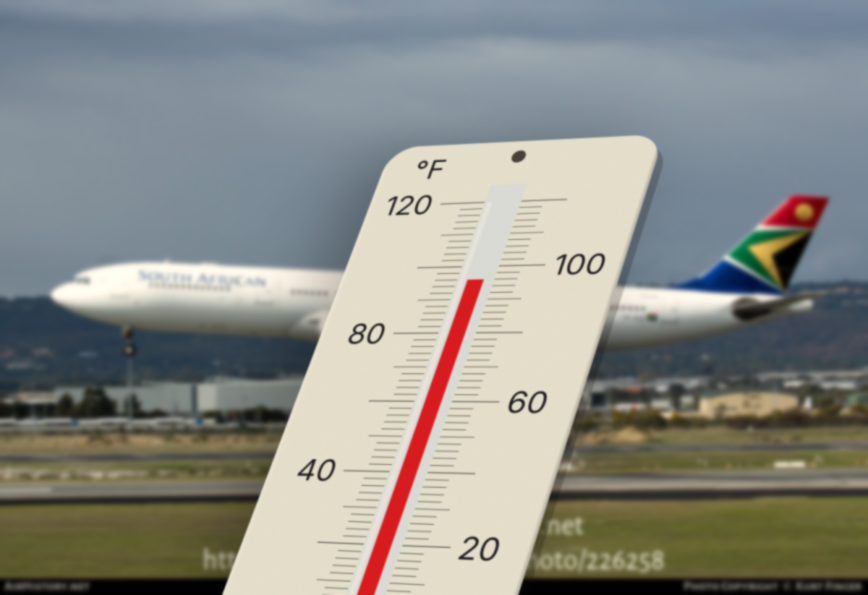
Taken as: 96
